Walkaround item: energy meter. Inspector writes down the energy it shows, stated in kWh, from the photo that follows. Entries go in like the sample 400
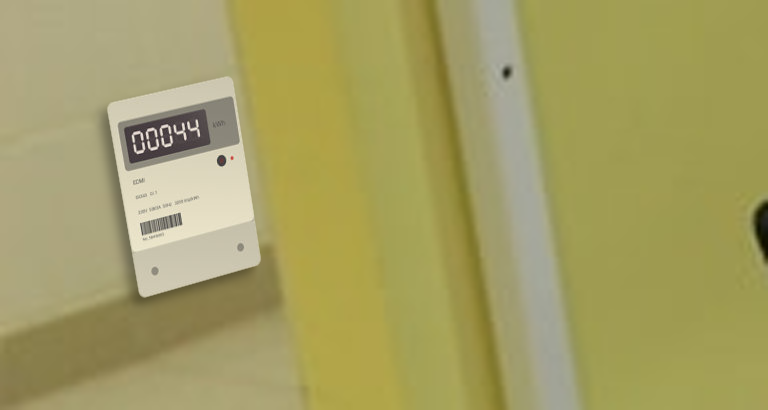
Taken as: 44
